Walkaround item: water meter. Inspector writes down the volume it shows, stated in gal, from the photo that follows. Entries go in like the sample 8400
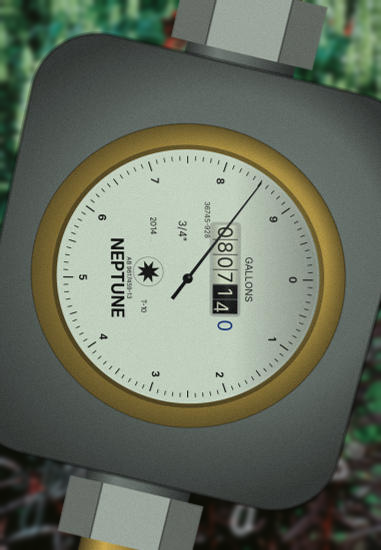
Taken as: 807138.5
